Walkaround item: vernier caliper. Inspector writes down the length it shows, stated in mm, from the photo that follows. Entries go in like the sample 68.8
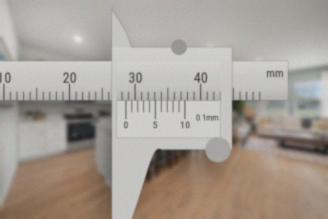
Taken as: 28.6
